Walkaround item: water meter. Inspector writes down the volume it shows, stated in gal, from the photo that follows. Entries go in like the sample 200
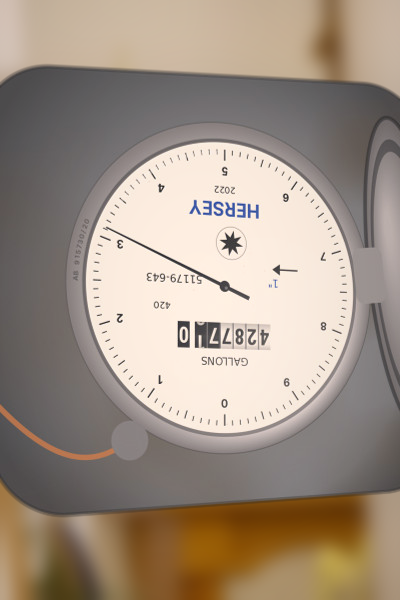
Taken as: 4287713.1
